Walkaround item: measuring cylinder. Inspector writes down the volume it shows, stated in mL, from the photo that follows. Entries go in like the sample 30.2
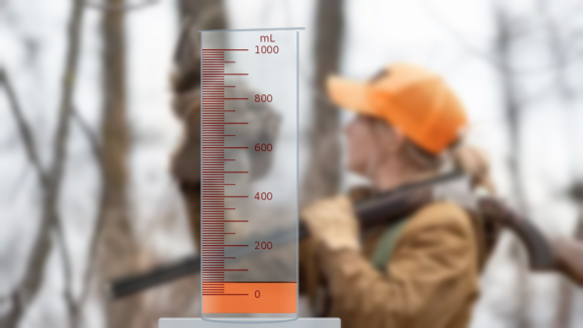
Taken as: 50
